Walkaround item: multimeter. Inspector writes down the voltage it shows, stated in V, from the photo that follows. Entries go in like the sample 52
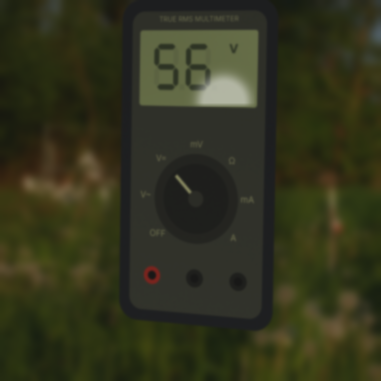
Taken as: 56
